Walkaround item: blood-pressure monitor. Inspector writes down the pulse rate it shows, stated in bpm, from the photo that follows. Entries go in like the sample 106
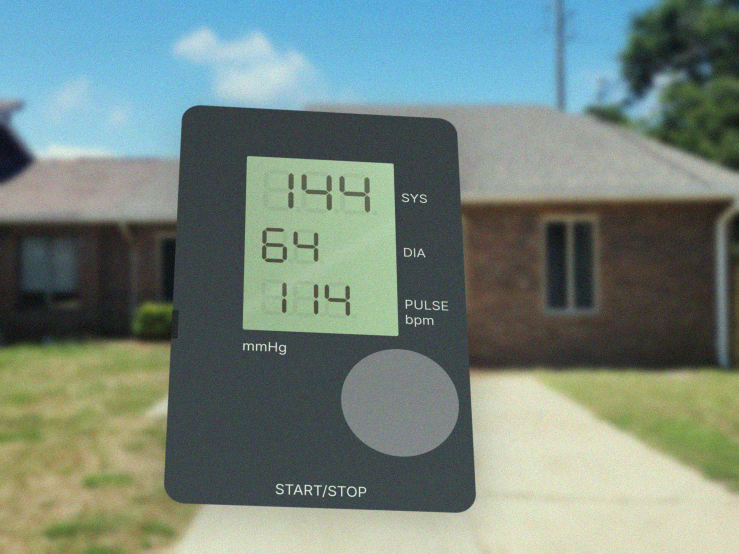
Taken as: 114
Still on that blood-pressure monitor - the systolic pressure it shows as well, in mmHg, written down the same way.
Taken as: 144
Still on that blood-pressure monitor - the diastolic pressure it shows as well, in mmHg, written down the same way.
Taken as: 64
